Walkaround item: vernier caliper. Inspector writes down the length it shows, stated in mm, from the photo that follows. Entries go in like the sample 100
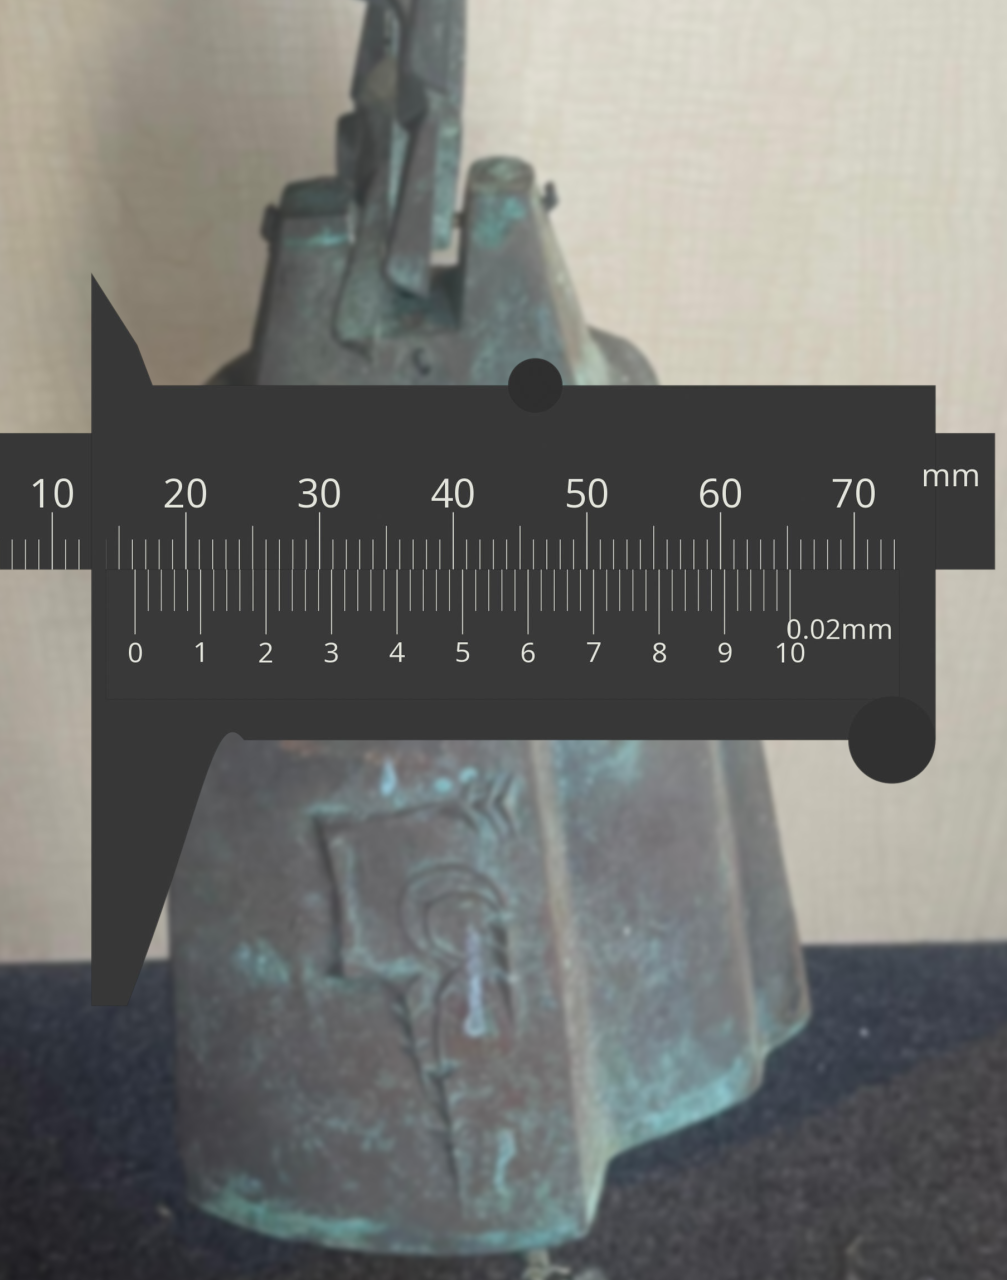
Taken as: 16.2
